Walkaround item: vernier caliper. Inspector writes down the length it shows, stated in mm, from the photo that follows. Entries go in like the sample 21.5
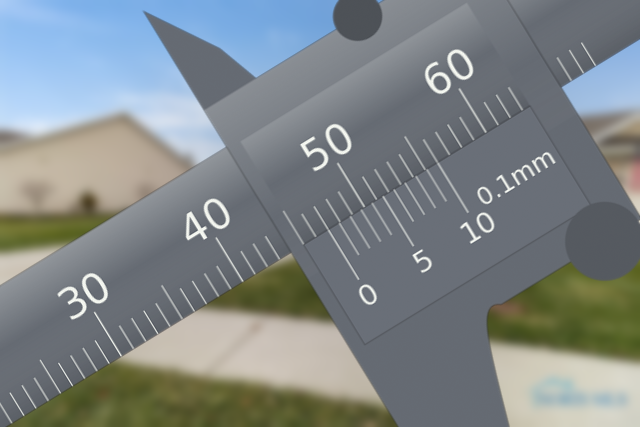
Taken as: 47.0
